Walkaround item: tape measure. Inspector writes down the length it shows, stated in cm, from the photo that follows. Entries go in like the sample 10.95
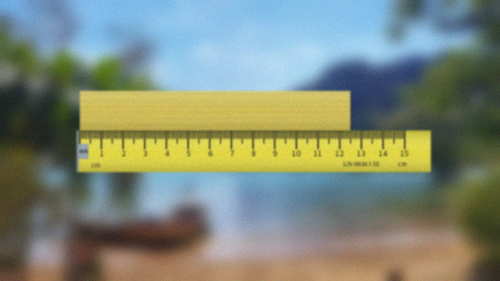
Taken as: 12.5
